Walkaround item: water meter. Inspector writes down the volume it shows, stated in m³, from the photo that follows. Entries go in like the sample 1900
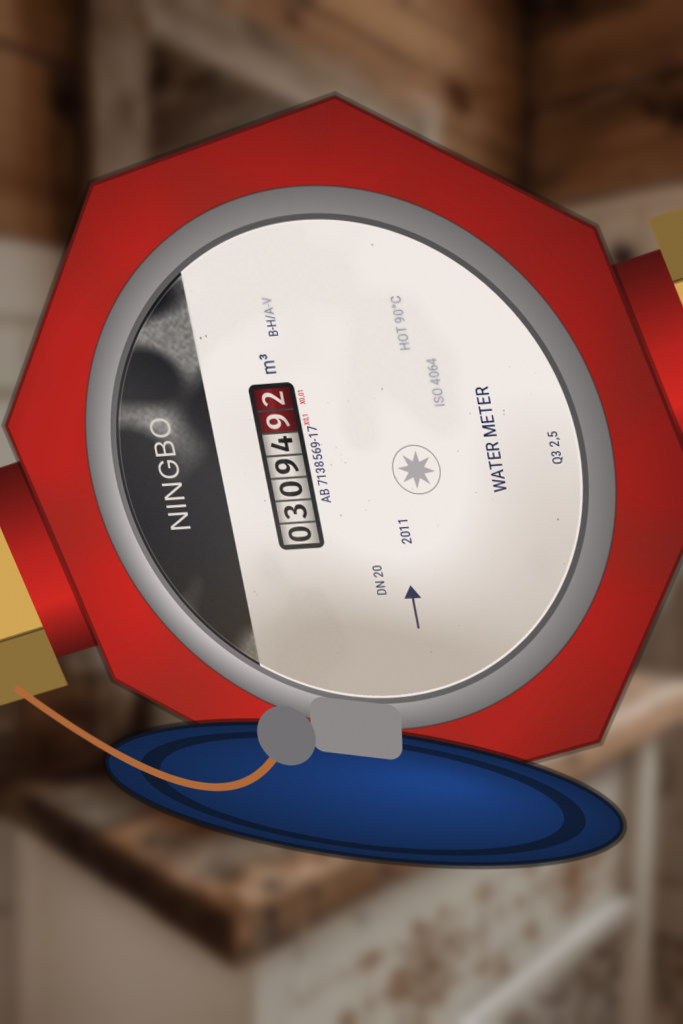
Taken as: 3094.92
